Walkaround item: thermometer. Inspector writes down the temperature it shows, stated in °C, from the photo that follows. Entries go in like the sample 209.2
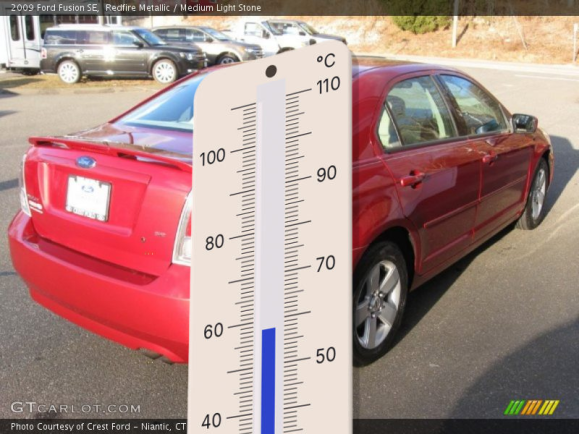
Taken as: 58
